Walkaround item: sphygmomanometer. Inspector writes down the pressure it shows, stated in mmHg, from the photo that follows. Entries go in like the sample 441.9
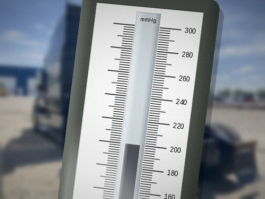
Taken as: 200
